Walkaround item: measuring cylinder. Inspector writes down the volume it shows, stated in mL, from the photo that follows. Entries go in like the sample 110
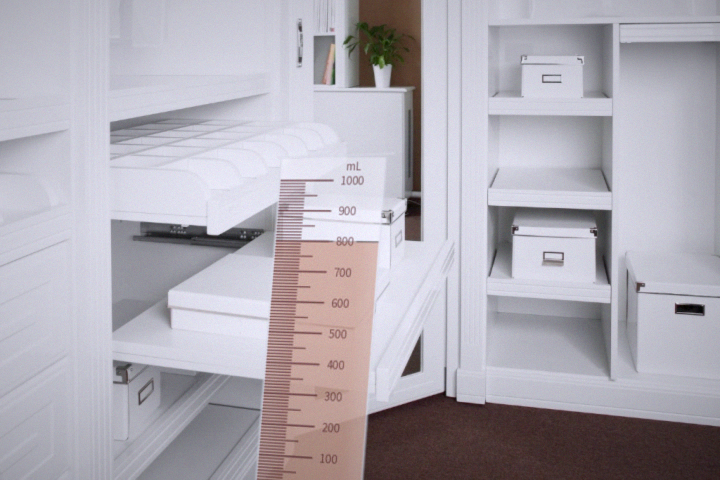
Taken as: 800
